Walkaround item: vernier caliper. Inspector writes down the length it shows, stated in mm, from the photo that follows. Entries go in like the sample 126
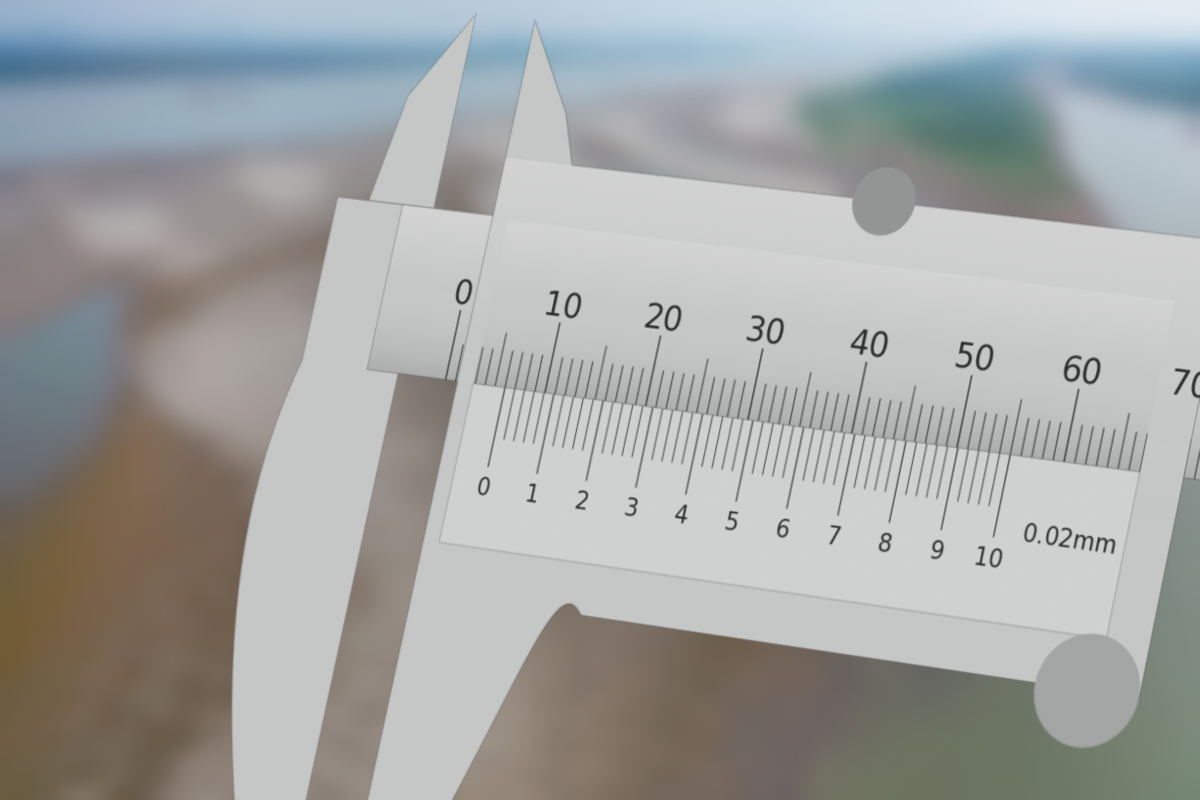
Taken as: 6.0
